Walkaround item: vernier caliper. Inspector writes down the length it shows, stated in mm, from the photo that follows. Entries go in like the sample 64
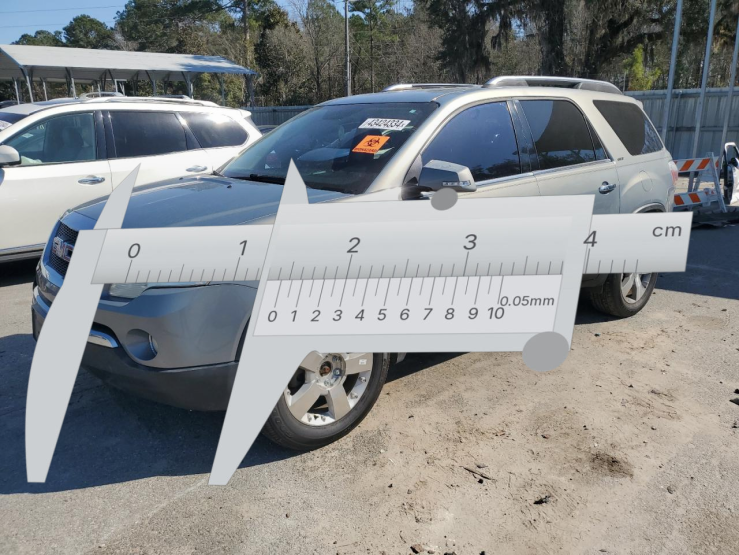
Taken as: 14.3
